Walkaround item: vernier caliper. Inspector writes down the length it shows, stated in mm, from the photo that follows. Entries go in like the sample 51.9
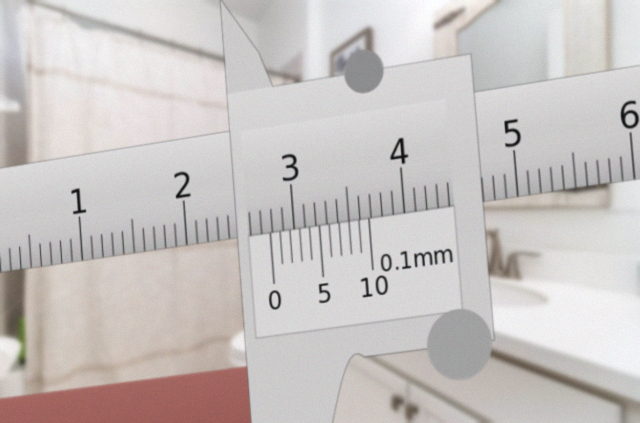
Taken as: 27.8
